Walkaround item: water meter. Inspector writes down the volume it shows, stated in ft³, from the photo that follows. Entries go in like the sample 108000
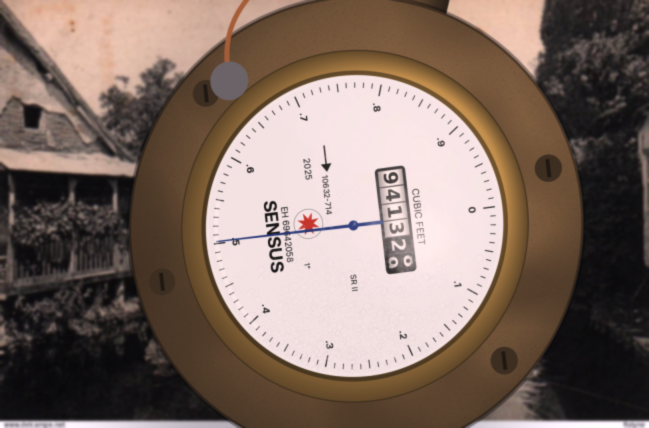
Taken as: 941328.50
